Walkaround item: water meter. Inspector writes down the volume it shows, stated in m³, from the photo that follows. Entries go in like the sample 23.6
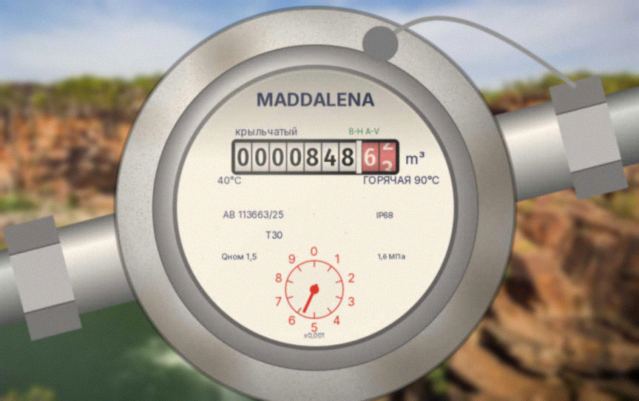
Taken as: 848.625
